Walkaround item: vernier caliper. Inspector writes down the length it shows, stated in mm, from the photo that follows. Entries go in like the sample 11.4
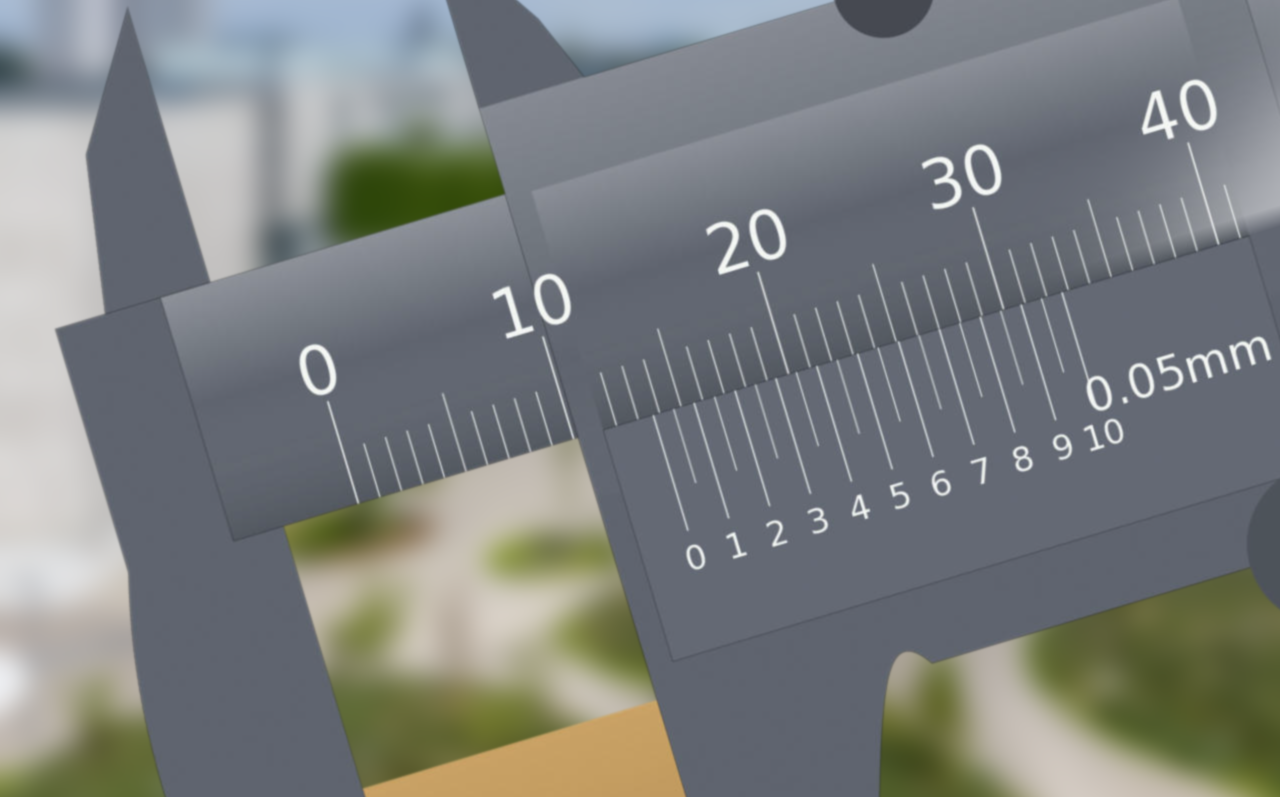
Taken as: 13.7
